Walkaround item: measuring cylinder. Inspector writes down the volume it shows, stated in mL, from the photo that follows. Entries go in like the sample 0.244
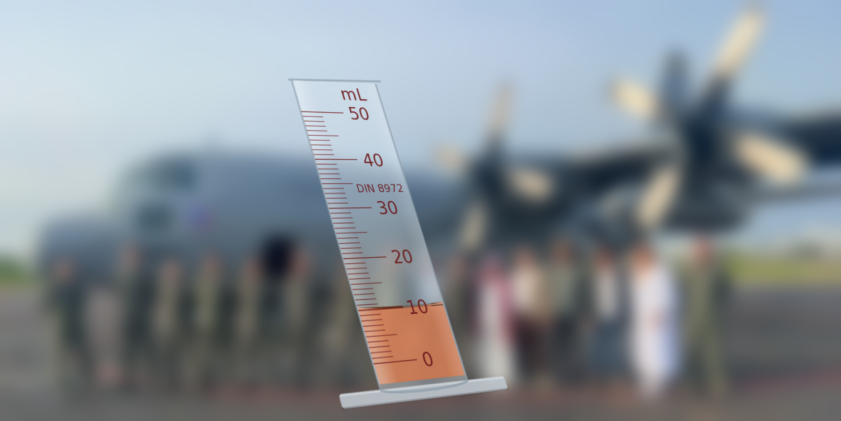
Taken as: 10
